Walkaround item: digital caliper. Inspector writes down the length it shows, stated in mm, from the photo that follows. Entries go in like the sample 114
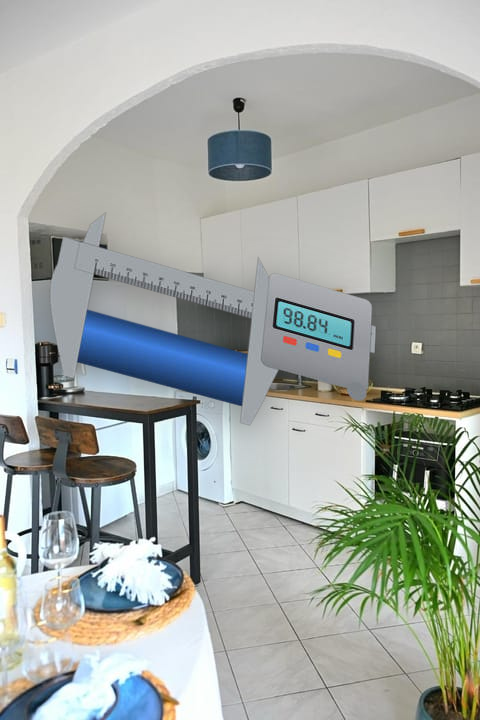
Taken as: 98.84
